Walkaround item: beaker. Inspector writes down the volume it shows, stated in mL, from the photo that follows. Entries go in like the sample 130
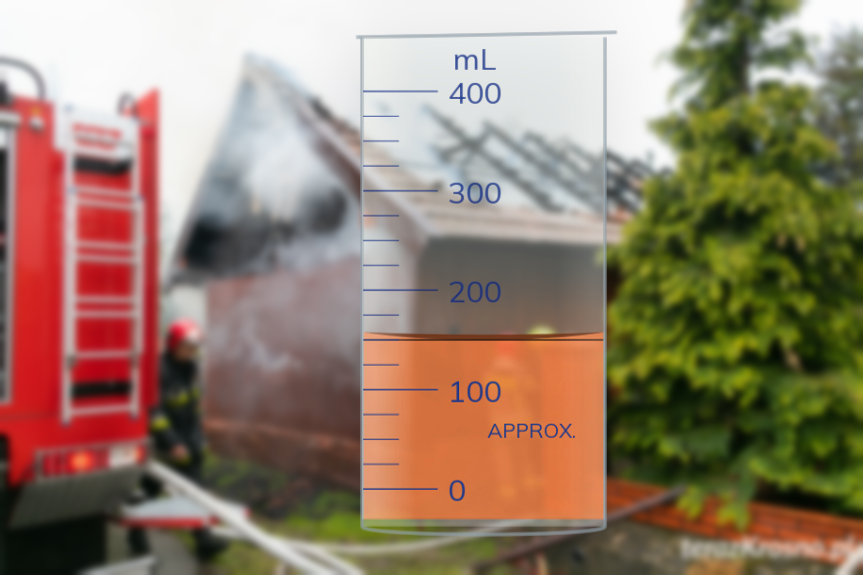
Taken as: 150
